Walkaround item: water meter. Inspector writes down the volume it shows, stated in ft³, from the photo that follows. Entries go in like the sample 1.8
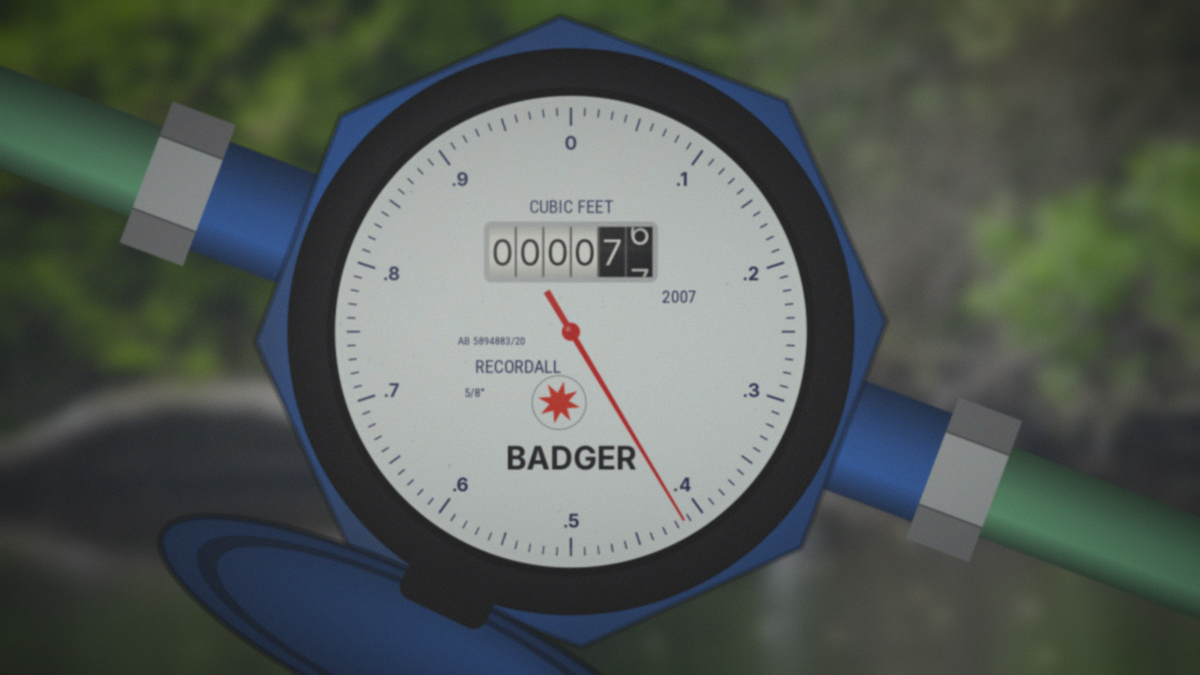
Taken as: 76.41
